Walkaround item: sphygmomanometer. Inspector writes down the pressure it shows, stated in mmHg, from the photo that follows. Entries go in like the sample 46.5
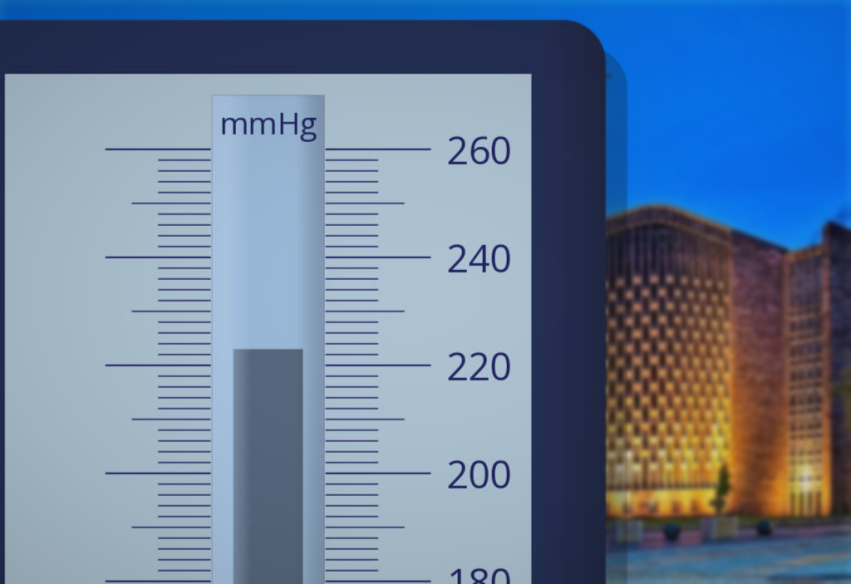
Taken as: 223
